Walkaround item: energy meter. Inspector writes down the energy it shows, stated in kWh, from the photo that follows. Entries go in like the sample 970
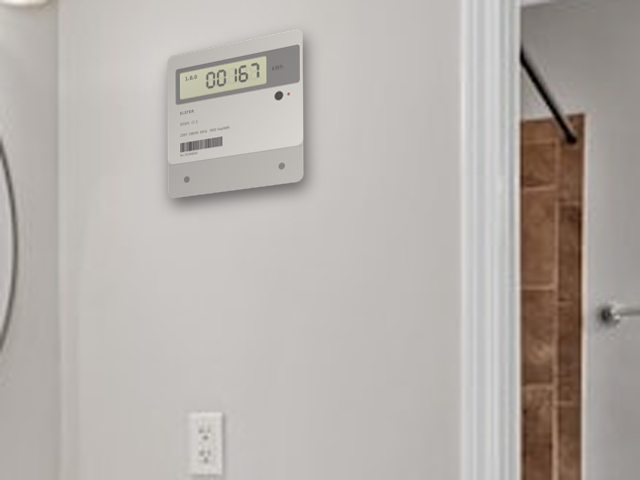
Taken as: 167
